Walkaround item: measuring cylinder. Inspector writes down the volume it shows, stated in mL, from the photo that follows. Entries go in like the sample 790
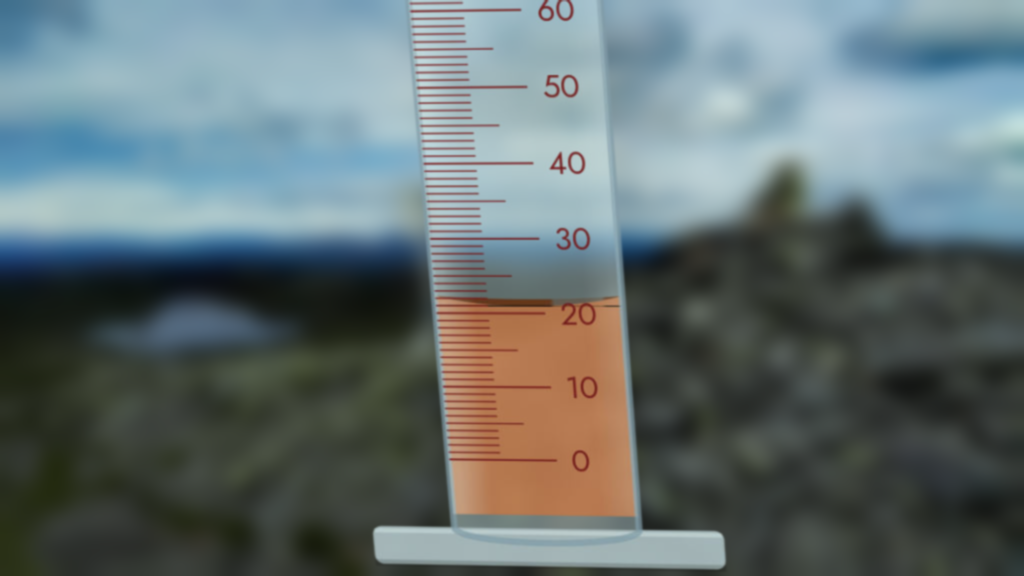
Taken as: 21
